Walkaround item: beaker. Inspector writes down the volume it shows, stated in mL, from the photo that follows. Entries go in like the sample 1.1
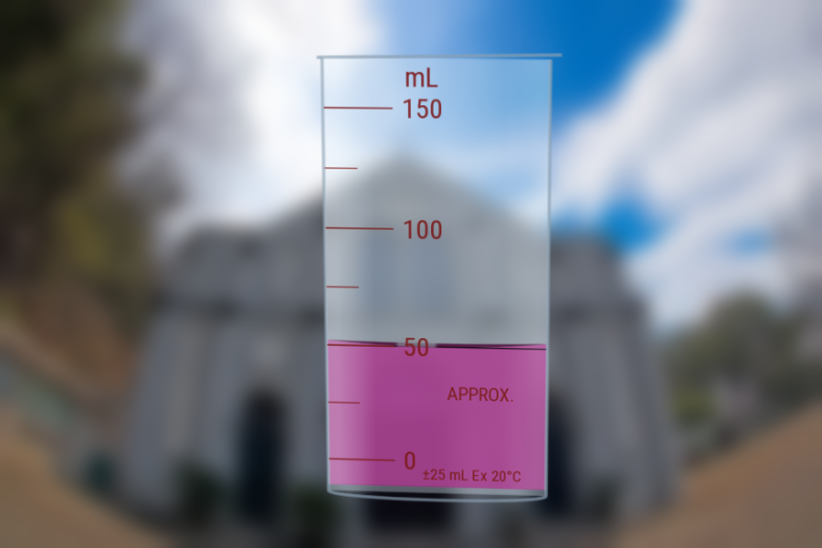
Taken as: 50
